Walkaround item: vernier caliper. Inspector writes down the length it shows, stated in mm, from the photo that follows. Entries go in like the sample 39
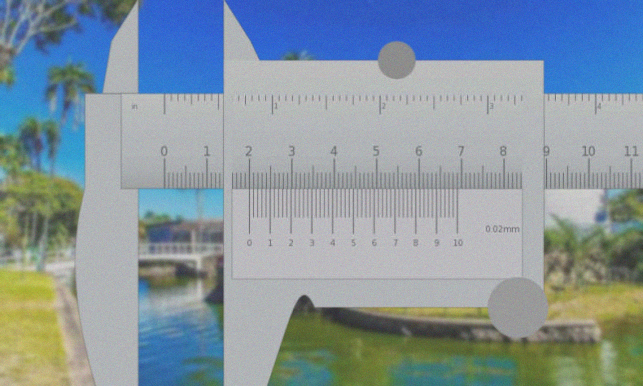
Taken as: 20.0
